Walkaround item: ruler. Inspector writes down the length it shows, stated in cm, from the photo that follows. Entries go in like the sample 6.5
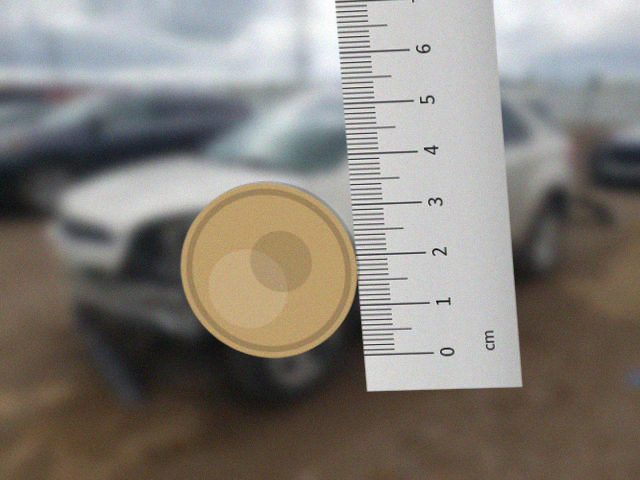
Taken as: 3.5
